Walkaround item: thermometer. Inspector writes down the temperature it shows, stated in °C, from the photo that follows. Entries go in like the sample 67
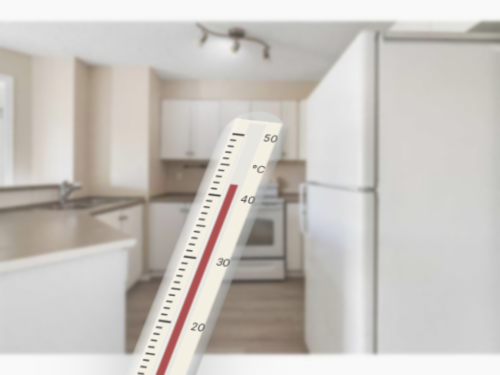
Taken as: 42
